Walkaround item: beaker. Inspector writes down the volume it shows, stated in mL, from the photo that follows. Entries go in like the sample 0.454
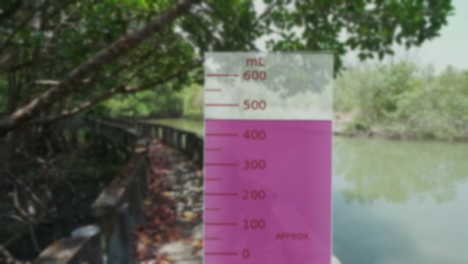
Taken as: 450
